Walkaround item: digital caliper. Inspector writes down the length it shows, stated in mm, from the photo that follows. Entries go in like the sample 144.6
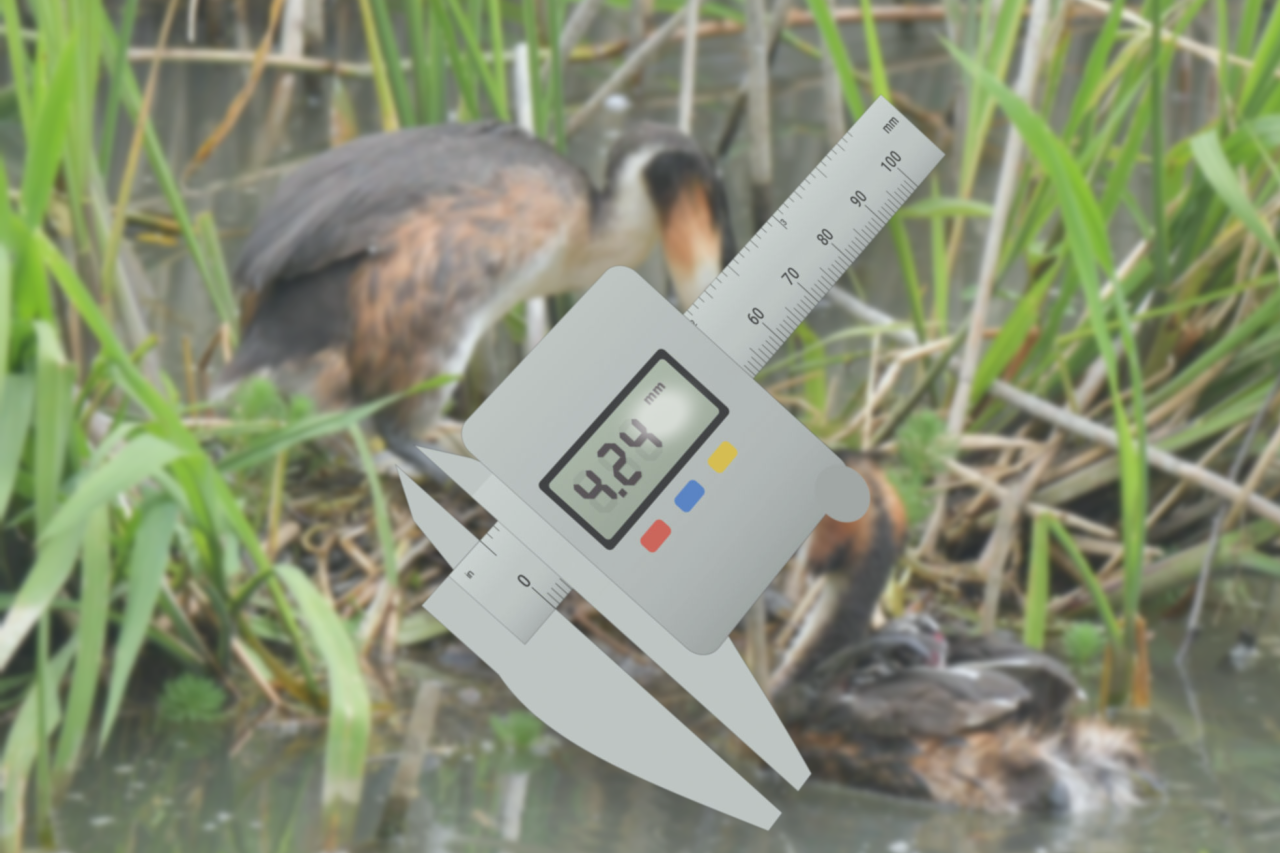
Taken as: 4.24
